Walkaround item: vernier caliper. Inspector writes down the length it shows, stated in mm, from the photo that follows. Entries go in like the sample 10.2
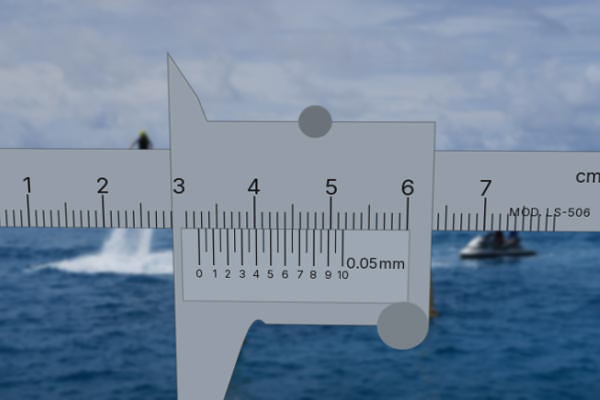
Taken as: 32.6
